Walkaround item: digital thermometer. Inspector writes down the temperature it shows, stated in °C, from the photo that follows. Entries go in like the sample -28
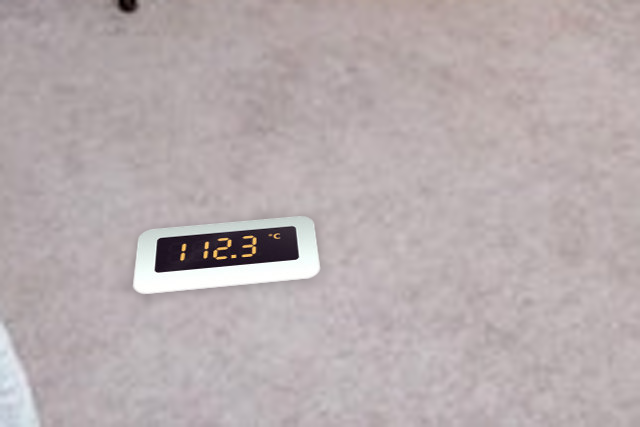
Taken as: 112.3
